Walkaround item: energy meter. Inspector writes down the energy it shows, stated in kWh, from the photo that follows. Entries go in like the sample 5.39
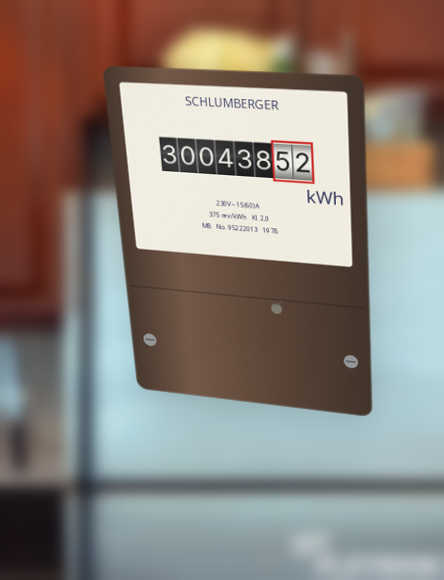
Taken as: 300438.52
